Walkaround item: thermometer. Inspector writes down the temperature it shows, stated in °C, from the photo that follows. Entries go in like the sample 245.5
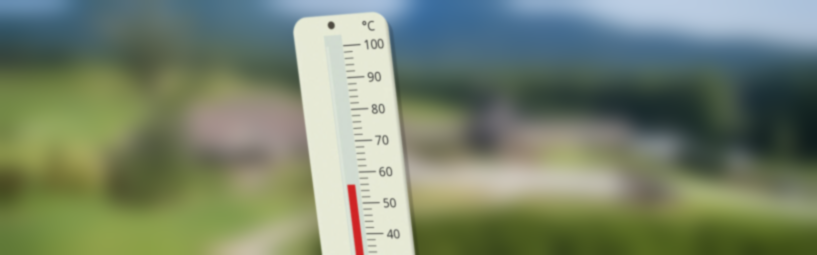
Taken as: 56
